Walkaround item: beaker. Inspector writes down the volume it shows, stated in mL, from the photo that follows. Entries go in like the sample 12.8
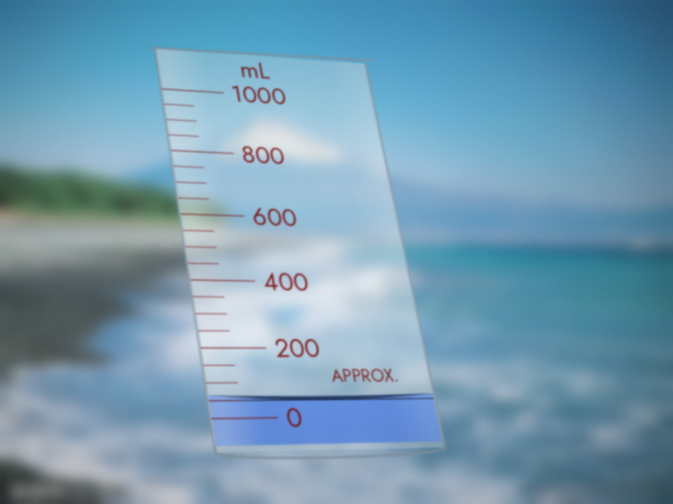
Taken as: 50
